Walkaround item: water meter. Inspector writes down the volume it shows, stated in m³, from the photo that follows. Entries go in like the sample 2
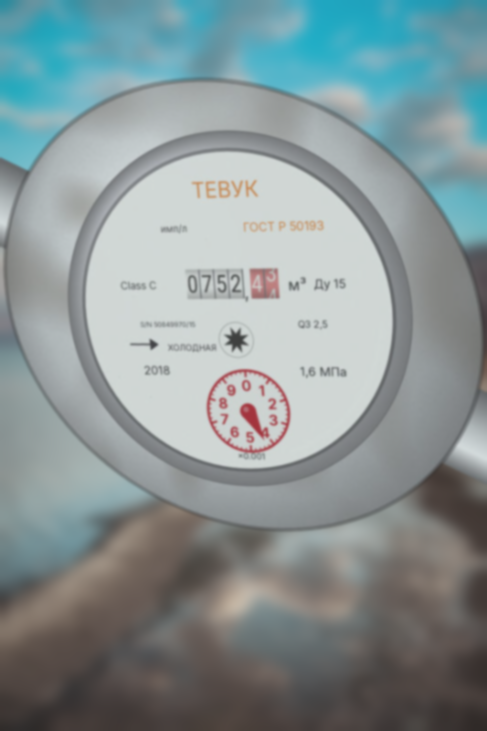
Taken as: 752.434
